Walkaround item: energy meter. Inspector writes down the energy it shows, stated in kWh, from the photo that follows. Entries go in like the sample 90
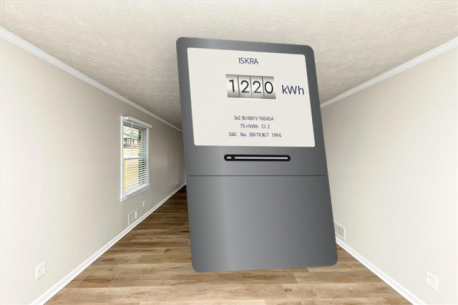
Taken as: 1220
